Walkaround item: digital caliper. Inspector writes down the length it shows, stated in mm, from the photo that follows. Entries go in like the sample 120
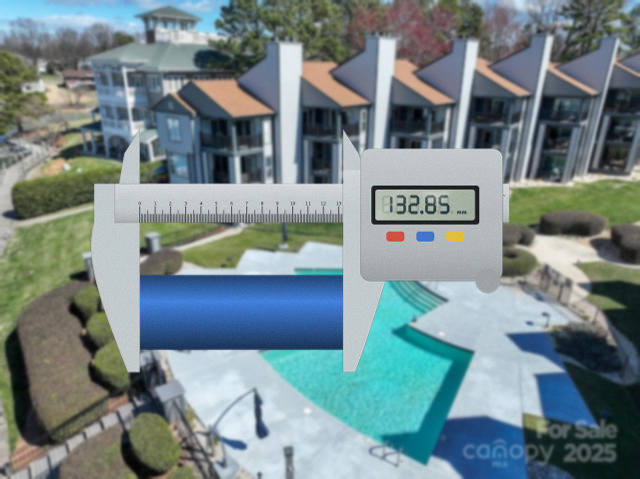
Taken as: 132.85
